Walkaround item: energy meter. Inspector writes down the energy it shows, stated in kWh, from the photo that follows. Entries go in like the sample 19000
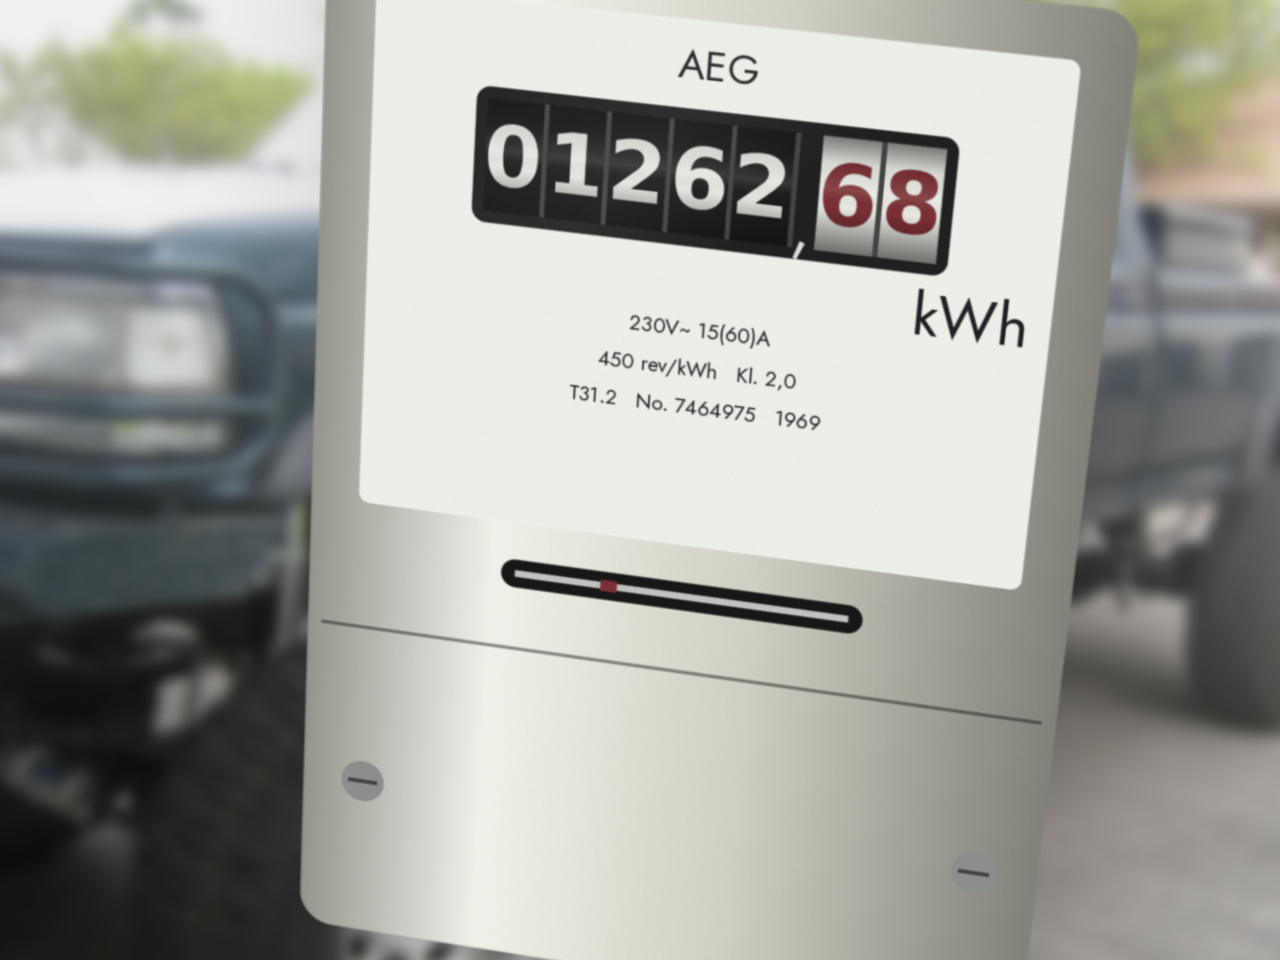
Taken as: 1262.68
